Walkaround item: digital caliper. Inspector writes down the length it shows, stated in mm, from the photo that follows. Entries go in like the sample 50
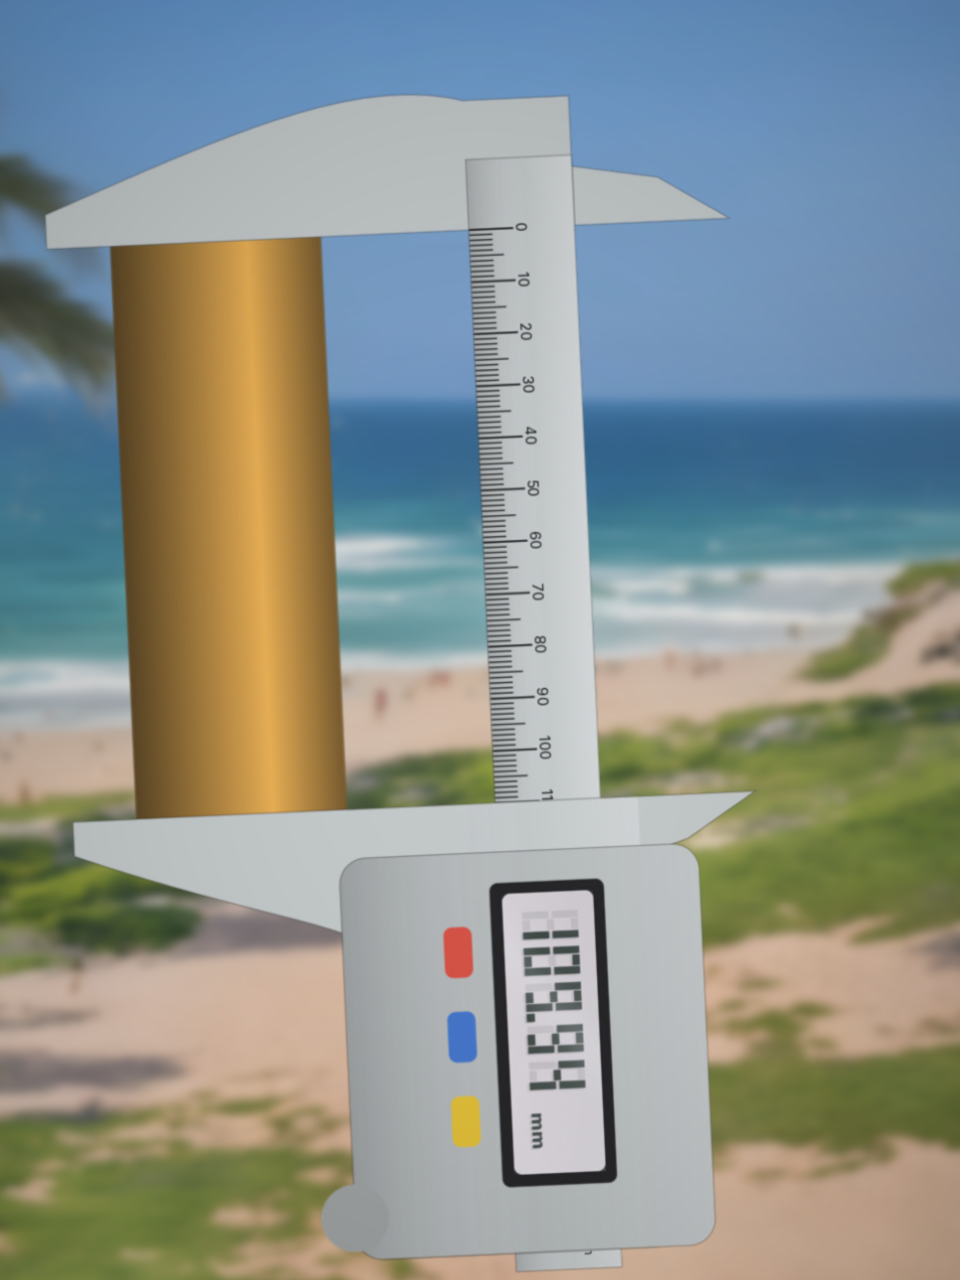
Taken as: 109.94
